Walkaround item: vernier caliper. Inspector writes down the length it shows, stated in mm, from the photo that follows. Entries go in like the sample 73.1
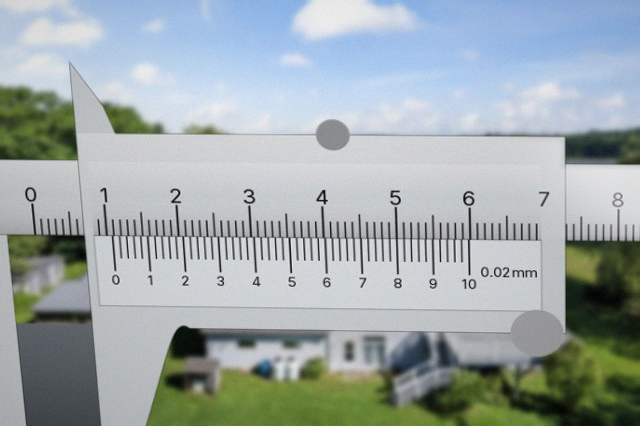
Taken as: 10.8
